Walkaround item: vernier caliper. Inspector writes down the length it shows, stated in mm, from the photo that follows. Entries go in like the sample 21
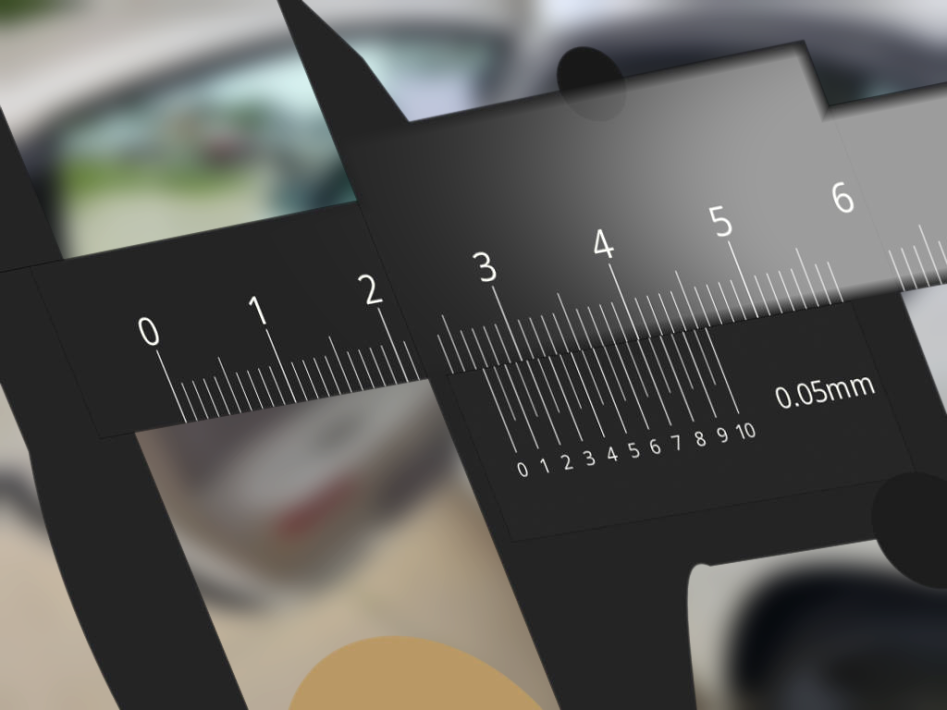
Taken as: 26.6
